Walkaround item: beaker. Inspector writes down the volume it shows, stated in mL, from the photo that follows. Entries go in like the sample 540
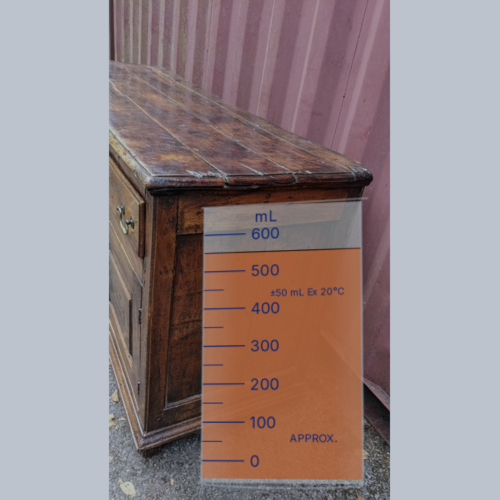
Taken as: 550
